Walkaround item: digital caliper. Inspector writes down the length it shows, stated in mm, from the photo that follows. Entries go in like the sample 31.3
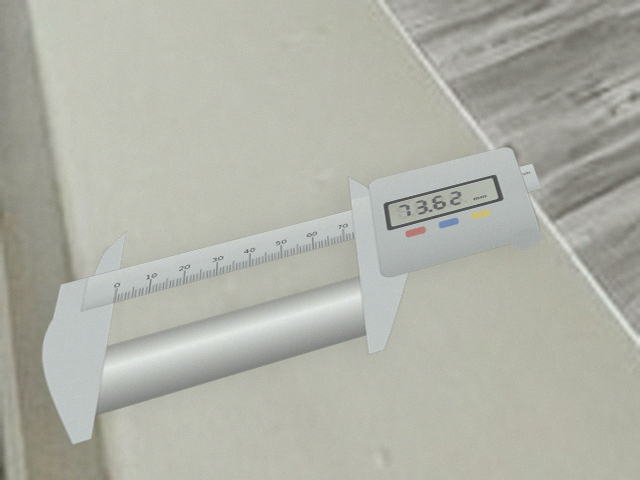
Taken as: 73.62
